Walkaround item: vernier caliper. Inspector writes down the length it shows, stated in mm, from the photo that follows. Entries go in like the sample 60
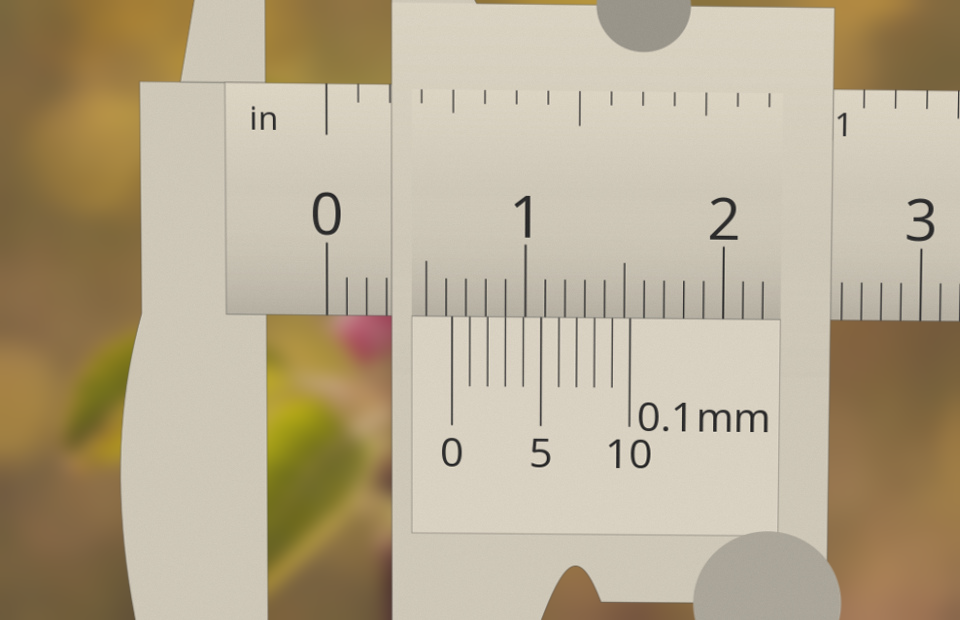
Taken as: 6.3
